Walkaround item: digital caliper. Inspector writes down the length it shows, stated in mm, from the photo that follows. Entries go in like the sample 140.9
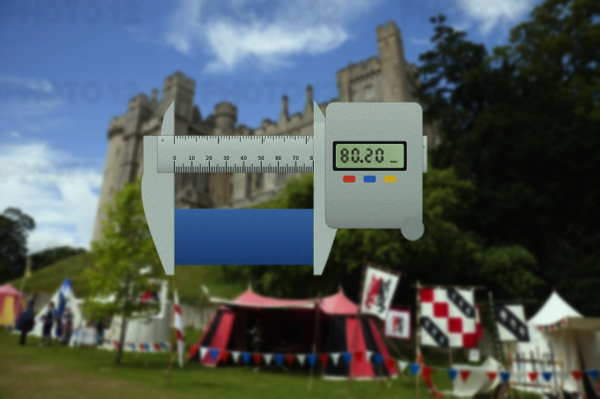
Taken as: 80.20
